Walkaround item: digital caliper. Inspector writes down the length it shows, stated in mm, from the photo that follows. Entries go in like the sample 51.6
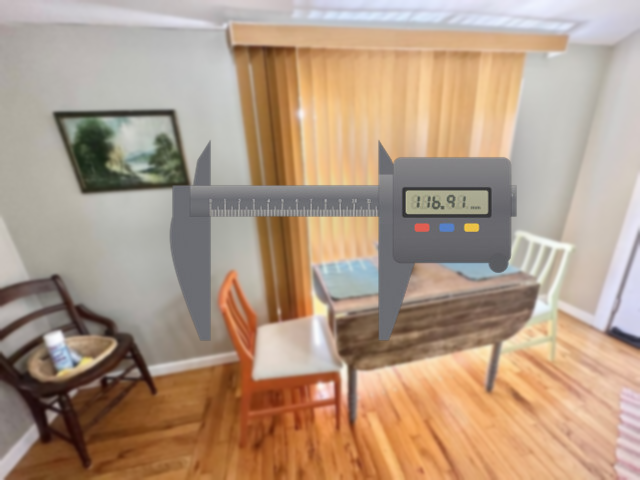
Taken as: 116.91
